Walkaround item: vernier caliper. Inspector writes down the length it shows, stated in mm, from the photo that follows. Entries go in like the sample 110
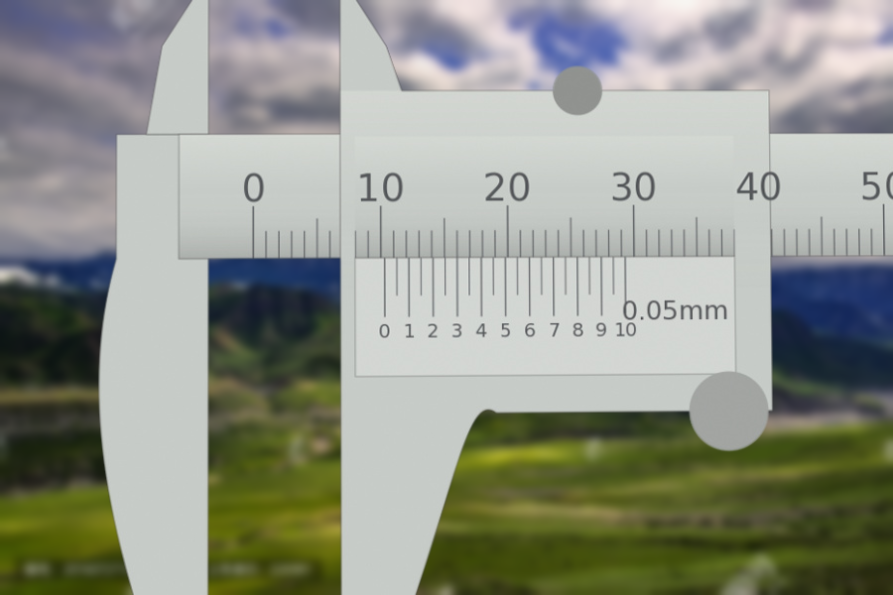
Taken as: 10.3
